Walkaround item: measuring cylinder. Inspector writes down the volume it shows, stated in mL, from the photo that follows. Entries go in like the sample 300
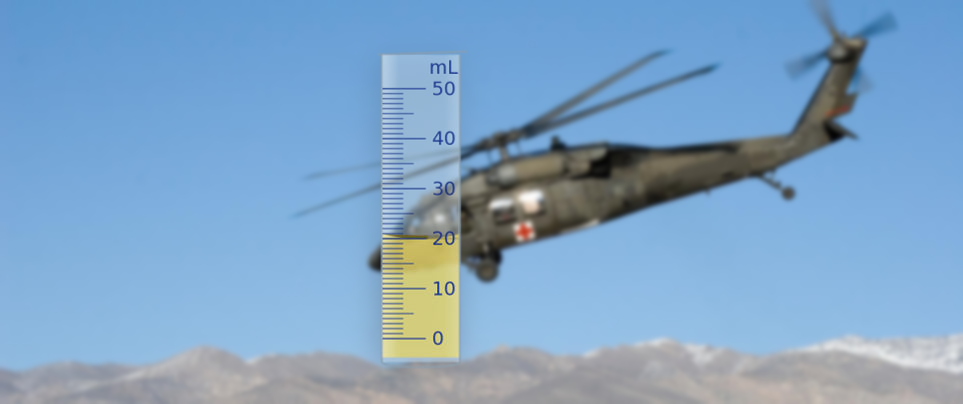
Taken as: 20
